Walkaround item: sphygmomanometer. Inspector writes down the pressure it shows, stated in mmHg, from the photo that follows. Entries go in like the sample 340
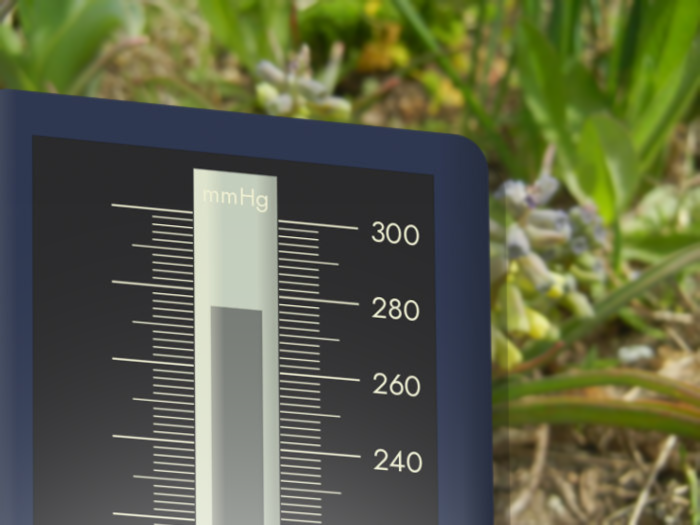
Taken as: 276
